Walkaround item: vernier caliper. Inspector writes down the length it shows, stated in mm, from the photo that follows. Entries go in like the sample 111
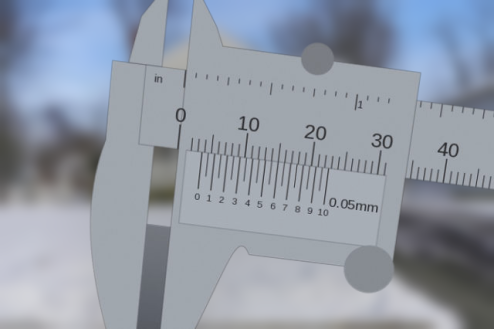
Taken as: 3.6
